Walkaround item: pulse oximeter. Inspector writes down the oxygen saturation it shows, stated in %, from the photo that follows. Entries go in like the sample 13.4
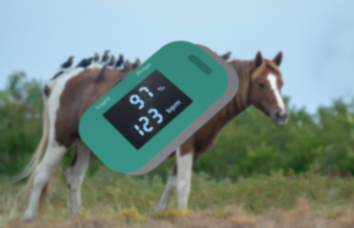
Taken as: 97
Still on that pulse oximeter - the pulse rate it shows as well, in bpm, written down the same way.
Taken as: 123
